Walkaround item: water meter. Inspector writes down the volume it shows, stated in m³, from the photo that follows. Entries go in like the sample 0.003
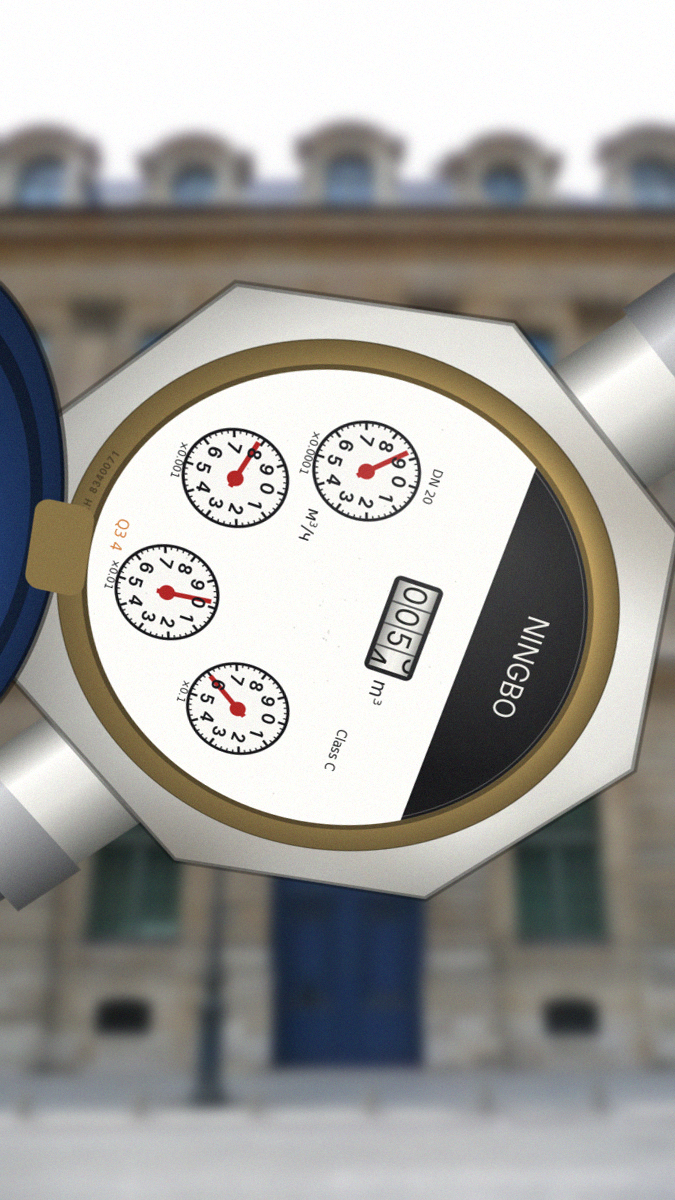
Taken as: 53.5978
